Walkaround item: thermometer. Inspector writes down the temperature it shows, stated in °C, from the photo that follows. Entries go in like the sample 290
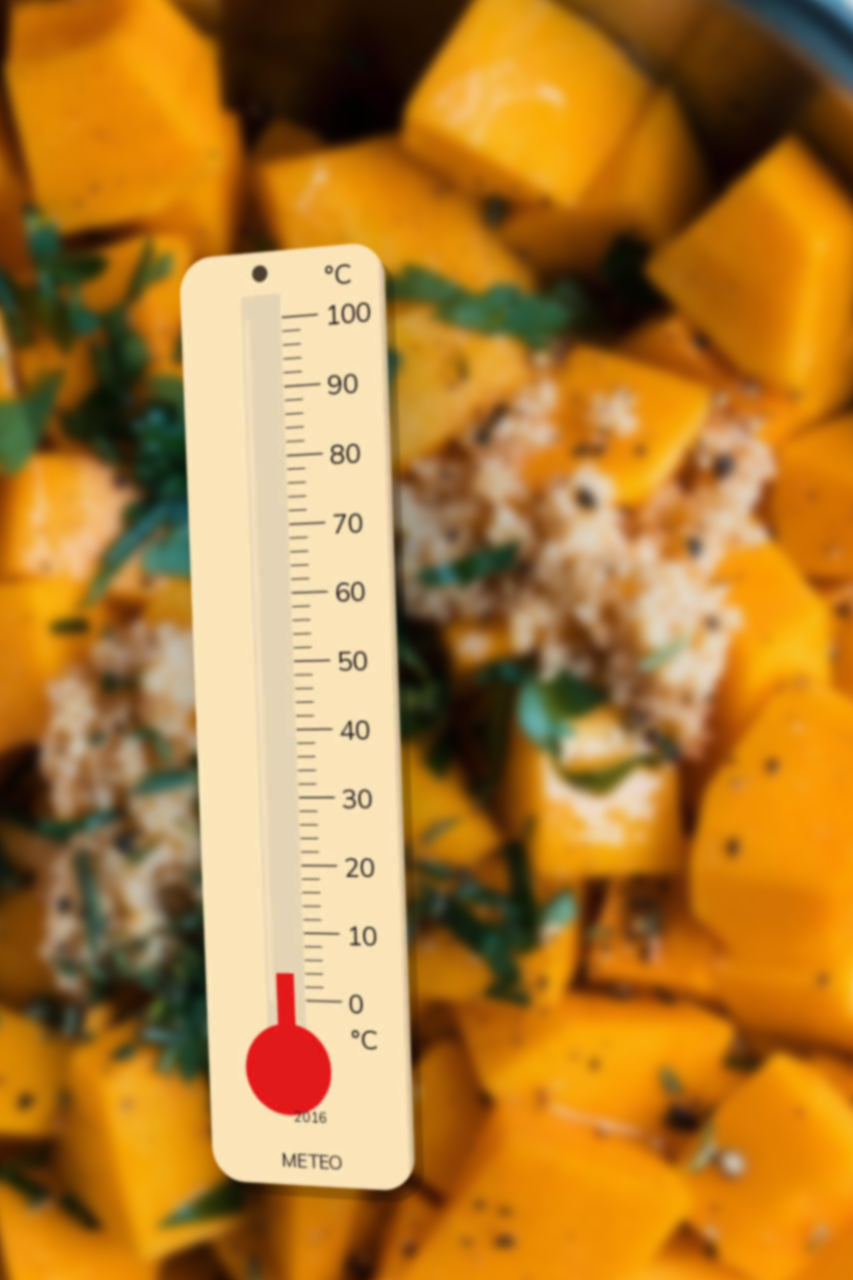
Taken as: 4
